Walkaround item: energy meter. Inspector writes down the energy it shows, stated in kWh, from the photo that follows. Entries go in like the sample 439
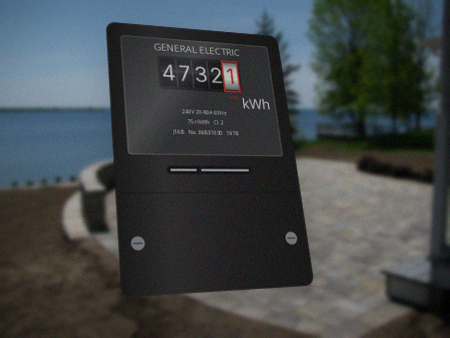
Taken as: 4732.1
